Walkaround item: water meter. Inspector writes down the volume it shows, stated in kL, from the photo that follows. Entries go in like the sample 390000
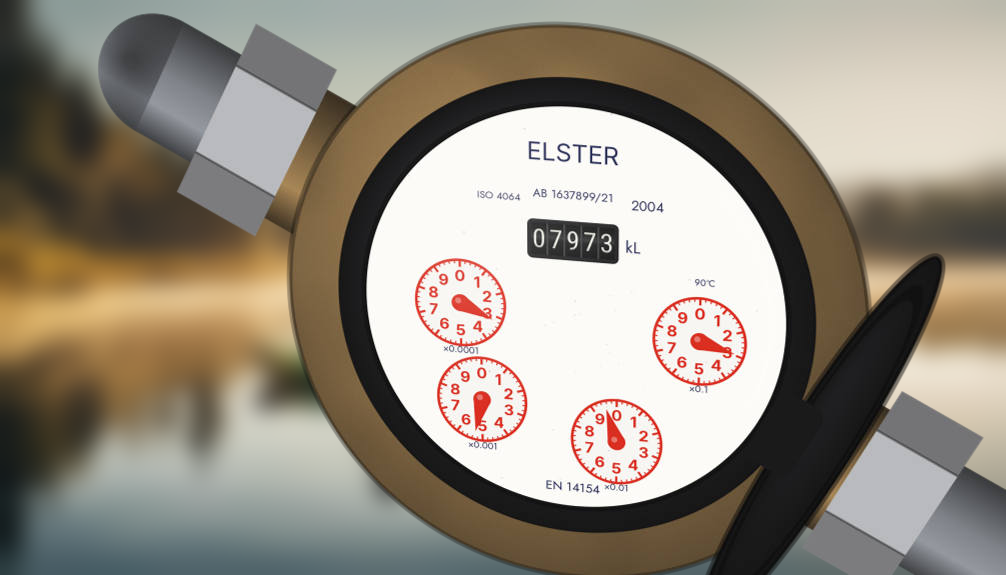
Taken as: 7973.2953
